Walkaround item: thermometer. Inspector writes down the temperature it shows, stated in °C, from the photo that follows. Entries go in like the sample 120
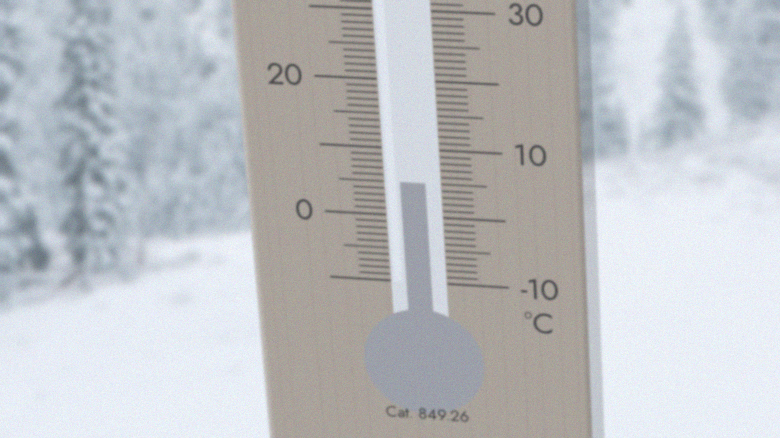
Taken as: 5
